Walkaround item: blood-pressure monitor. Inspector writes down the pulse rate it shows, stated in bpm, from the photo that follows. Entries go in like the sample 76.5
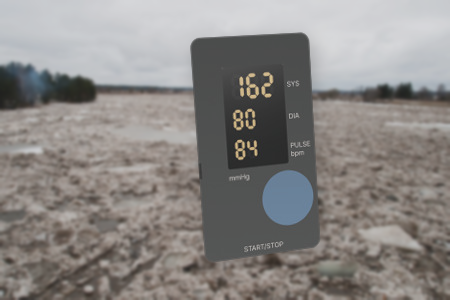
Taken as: 84
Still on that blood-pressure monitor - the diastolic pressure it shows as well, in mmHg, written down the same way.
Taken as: 80
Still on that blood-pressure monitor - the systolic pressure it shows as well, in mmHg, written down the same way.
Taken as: 162
